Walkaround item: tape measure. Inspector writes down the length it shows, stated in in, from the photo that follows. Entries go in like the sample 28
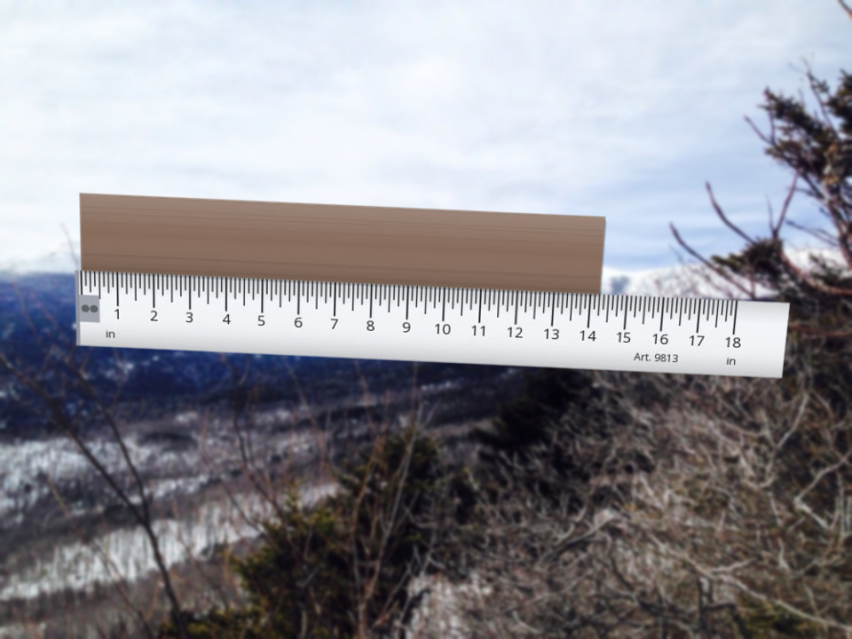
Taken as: 14.25
